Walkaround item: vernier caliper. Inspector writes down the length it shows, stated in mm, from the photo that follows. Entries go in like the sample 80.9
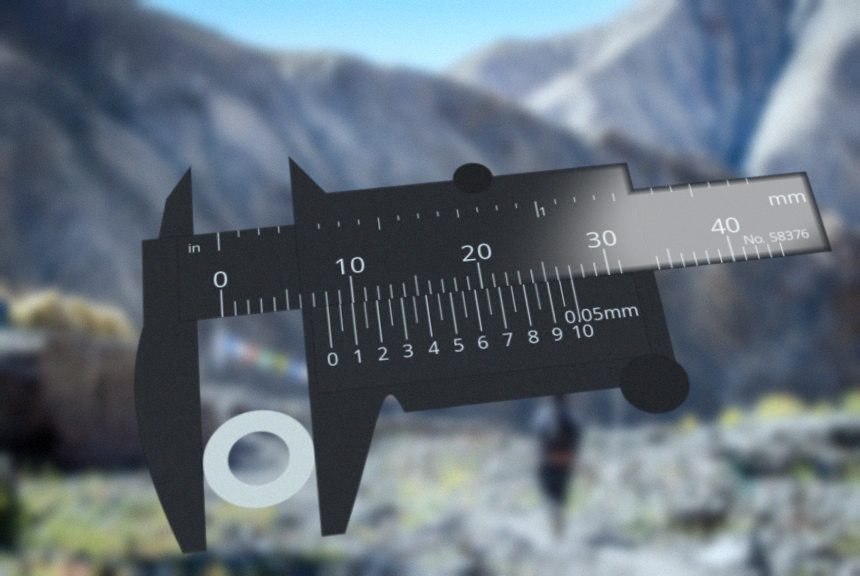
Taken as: 8.0
